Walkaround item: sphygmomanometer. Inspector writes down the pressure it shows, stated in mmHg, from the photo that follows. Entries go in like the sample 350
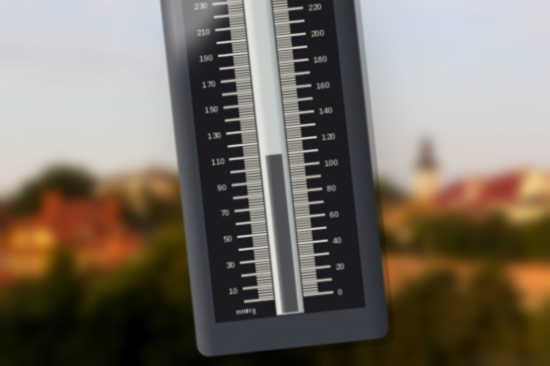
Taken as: 110
